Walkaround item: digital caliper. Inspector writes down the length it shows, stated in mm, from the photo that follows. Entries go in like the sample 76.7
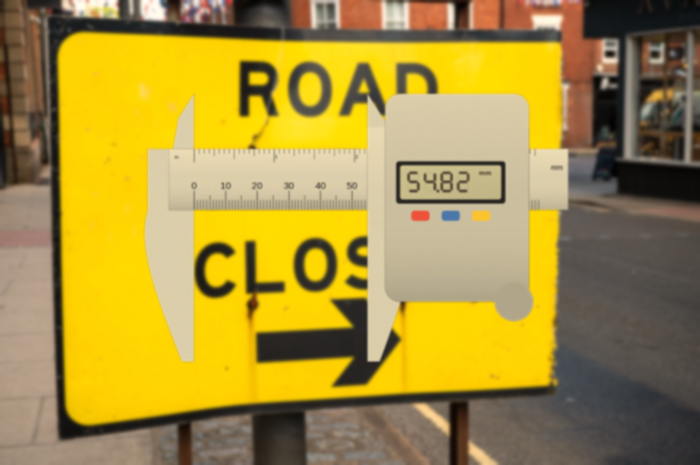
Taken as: 54.82
